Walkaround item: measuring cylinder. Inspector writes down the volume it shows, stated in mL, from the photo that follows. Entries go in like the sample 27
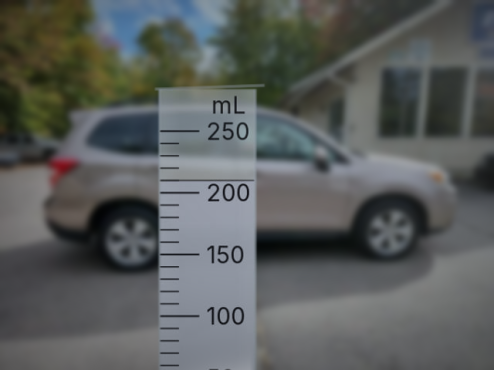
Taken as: 210
